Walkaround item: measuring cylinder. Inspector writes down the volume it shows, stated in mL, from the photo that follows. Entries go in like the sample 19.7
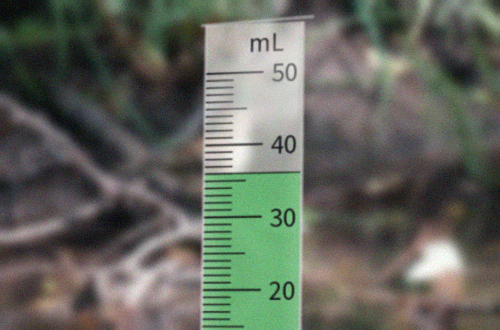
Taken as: 36
